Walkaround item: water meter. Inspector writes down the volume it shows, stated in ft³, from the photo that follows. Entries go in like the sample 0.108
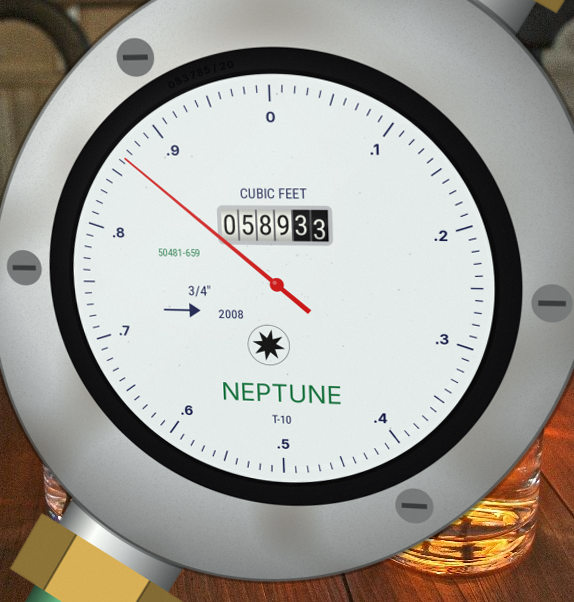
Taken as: 58932.86
